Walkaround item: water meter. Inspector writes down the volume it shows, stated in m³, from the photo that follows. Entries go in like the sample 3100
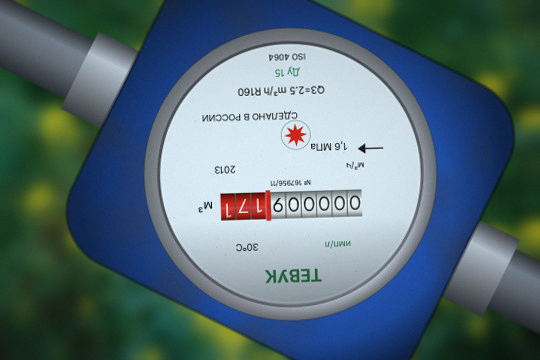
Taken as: 9.171
